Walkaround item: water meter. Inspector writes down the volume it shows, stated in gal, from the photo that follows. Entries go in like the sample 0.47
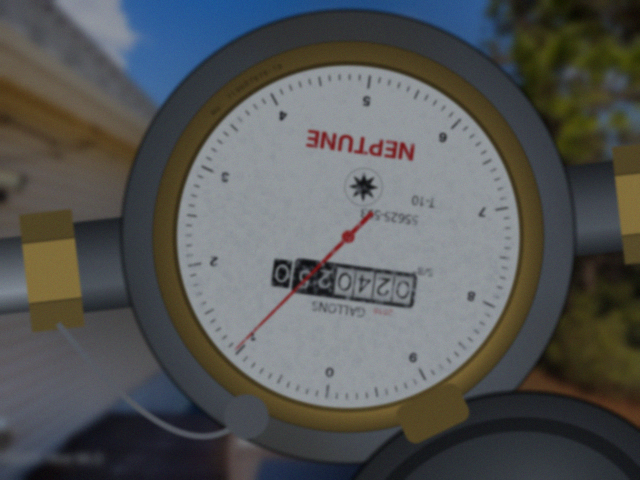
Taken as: 240251.0
